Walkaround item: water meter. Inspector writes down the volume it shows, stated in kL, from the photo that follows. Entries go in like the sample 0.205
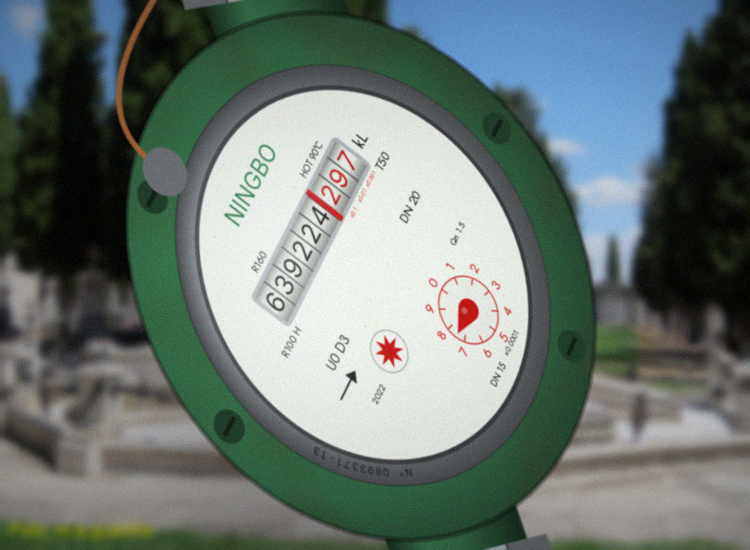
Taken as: 639224.2977
